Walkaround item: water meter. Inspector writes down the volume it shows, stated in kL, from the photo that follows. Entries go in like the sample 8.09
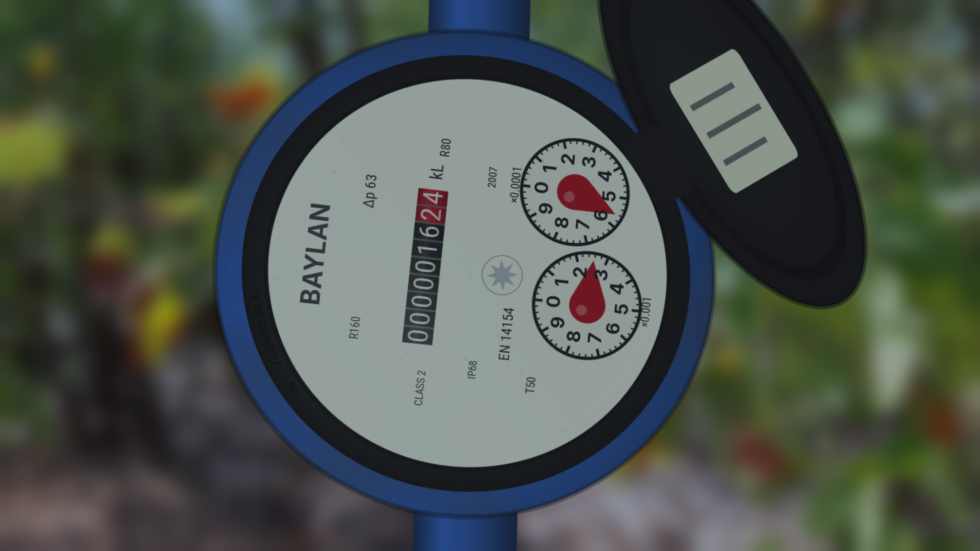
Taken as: 16.2425
